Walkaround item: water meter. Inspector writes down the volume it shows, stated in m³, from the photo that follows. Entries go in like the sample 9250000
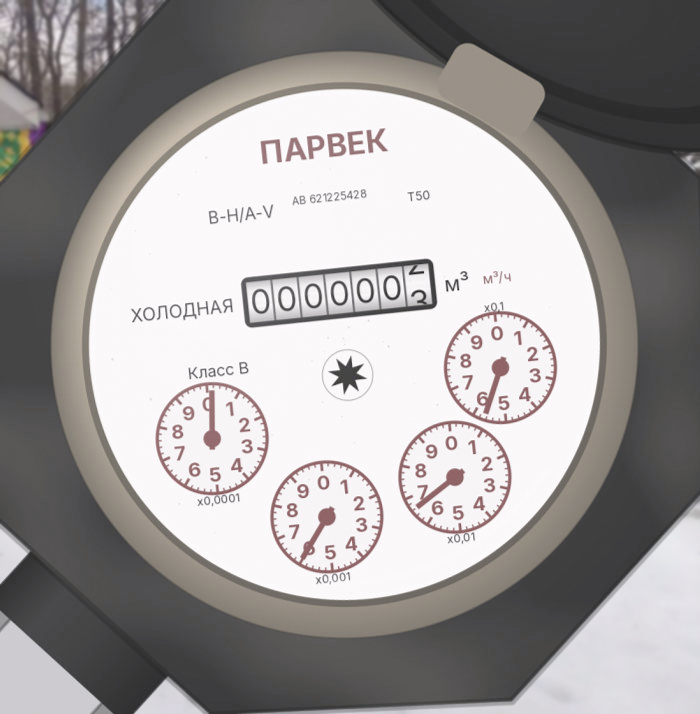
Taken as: 2.5660
